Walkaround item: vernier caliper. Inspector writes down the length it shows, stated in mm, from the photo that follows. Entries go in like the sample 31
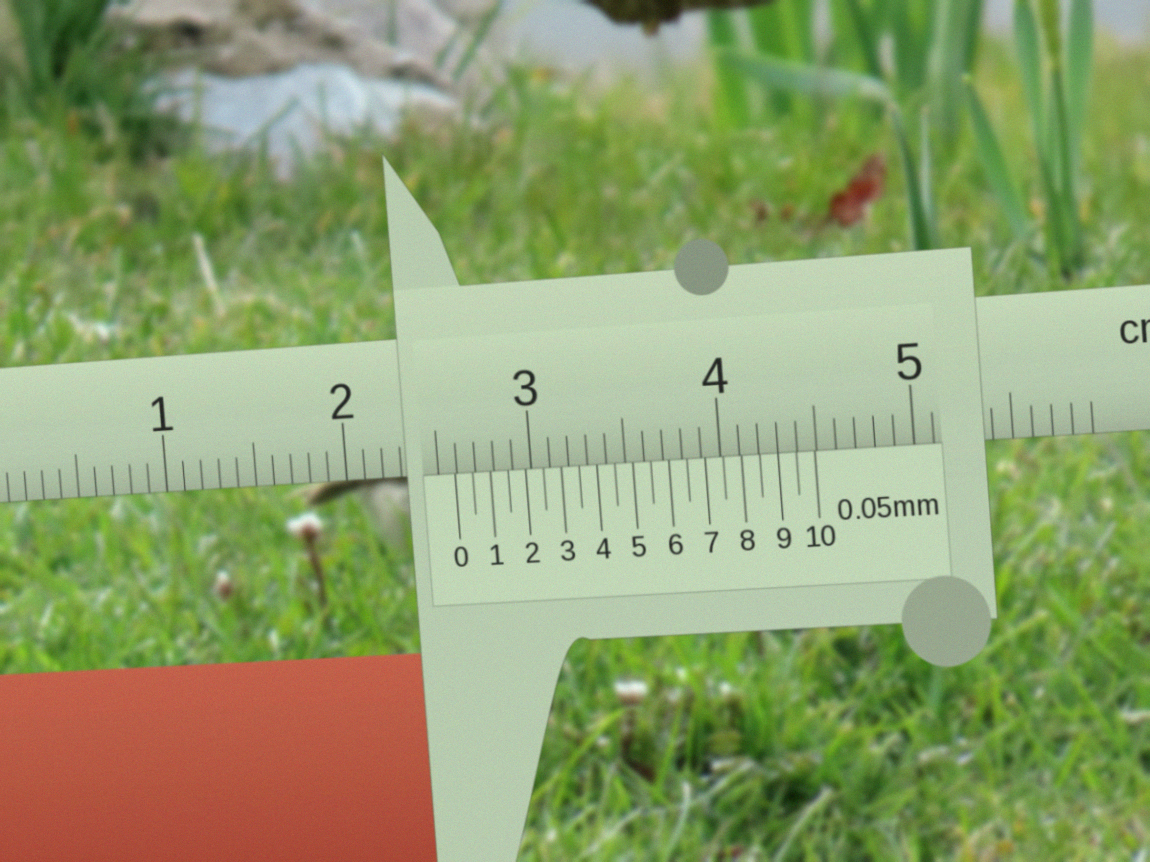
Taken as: 25.9
